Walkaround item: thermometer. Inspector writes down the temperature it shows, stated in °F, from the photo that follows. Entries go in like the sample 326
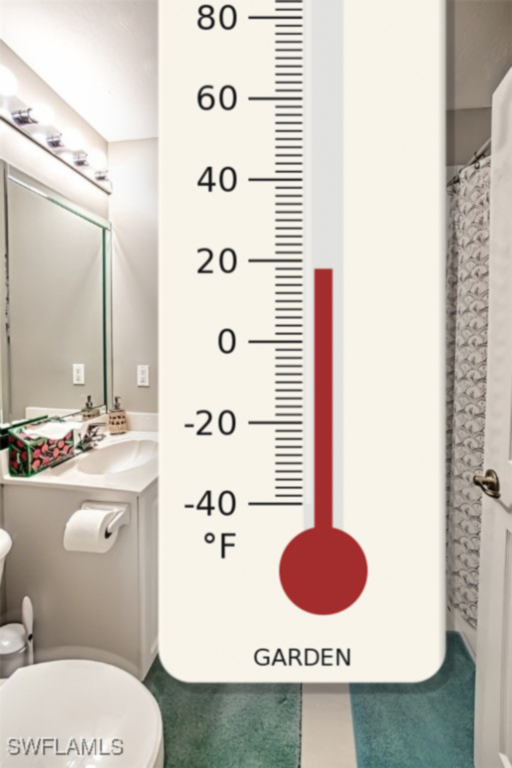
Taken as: 18
